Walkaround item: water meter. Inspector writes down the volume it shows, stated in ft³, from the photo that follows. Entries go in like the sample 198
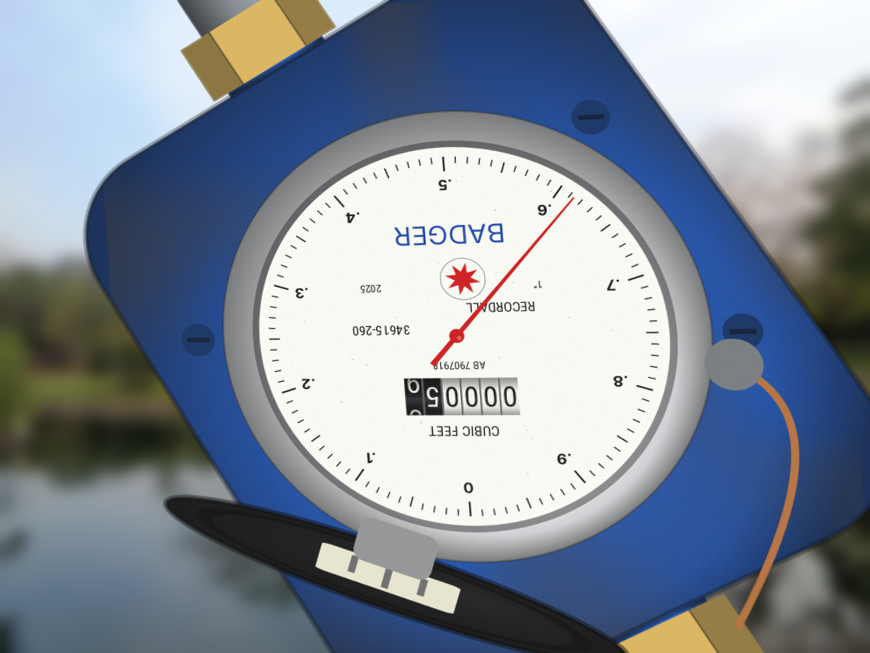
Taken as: 58.61
